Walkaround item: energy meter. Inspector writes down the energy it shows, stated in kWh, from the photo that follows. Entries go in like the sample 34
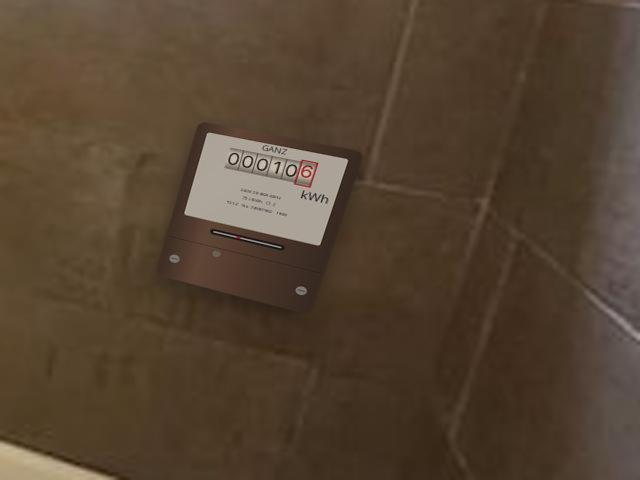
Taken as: 10.6
